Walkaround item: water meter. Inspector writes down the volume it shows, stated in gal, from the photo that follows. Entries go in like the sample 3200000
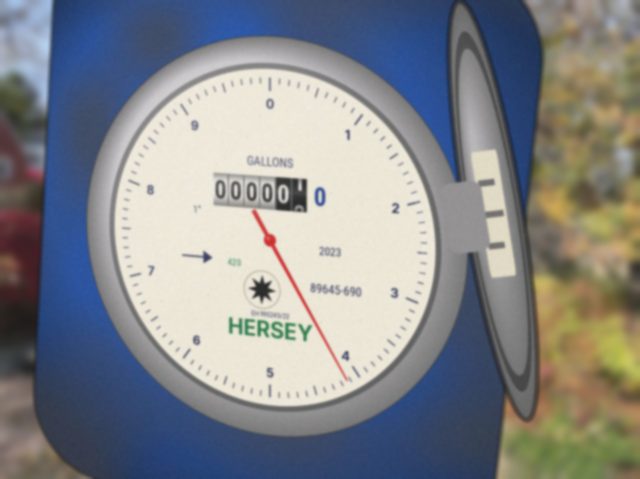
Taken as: 14.1
